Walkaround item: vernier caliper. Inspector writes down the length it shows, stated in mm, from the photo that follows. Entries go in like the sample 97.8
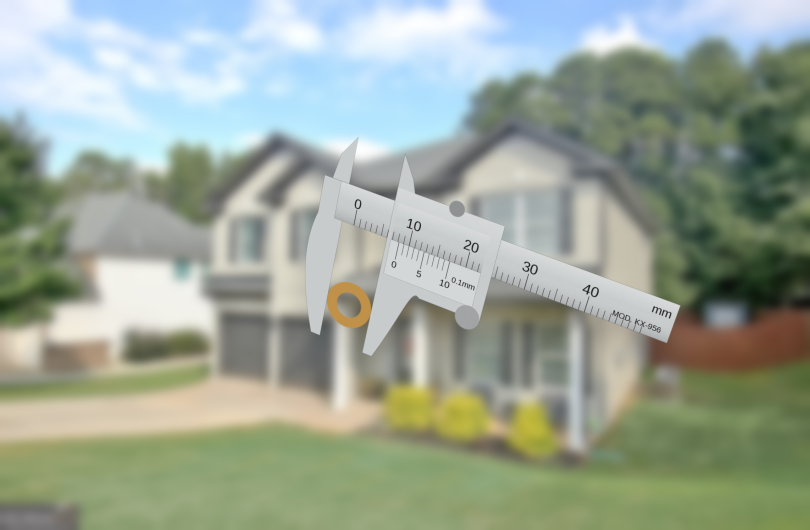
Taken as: 8.2
